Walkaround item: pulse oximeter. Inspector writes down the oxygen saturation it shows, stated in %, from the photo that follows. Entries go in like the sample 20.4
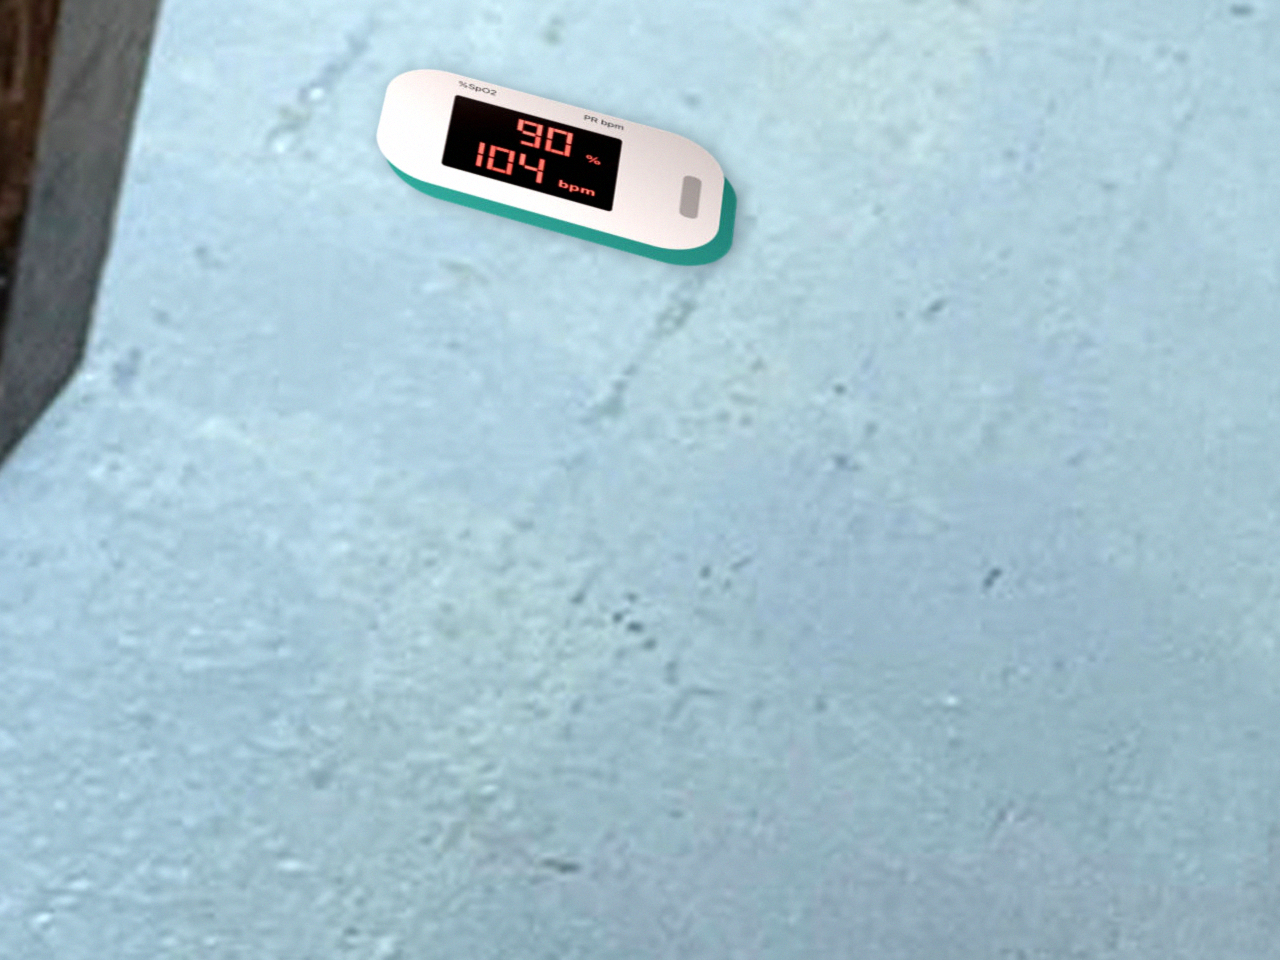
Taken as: 90
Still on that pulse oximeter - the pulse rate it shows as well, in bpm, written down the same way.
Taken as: 104
